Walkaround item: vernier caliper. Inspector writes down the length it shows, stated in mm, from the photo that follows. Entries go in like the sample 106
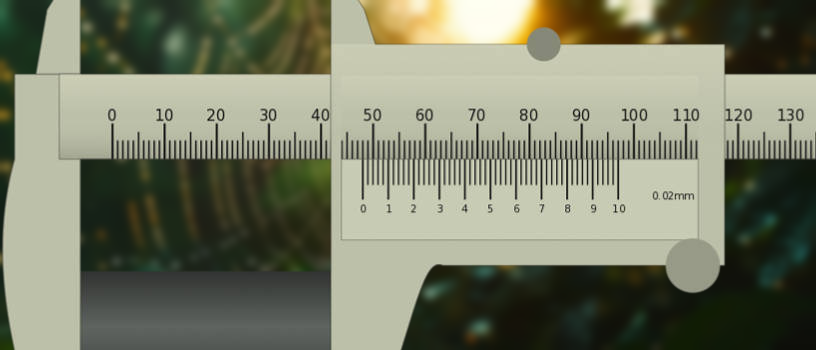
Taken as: 48.0
